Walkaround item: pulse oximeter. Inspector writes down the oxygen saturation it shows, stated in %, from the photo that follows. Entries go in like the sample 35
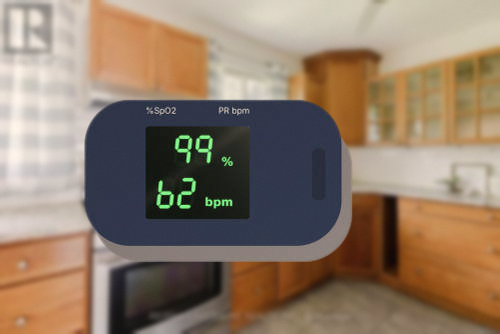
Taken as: 99
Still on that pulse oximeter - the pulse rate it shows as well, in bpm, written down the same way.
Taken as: 62
